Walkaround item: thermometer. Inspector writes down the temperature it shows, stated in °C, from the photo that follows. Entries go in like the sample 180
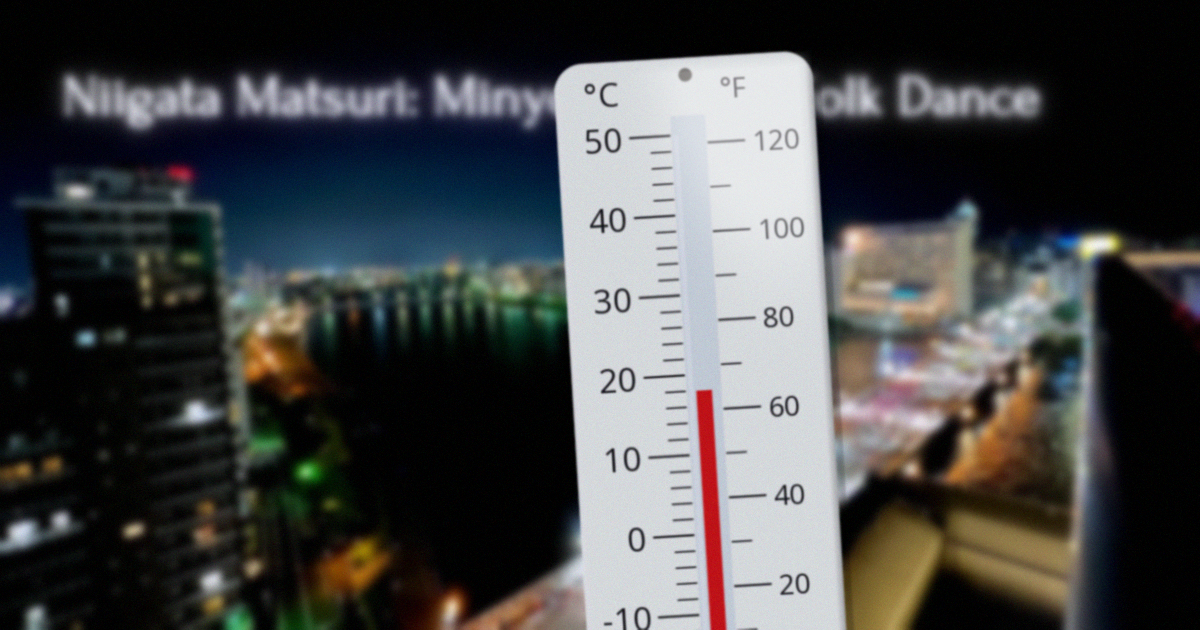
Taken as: 18
